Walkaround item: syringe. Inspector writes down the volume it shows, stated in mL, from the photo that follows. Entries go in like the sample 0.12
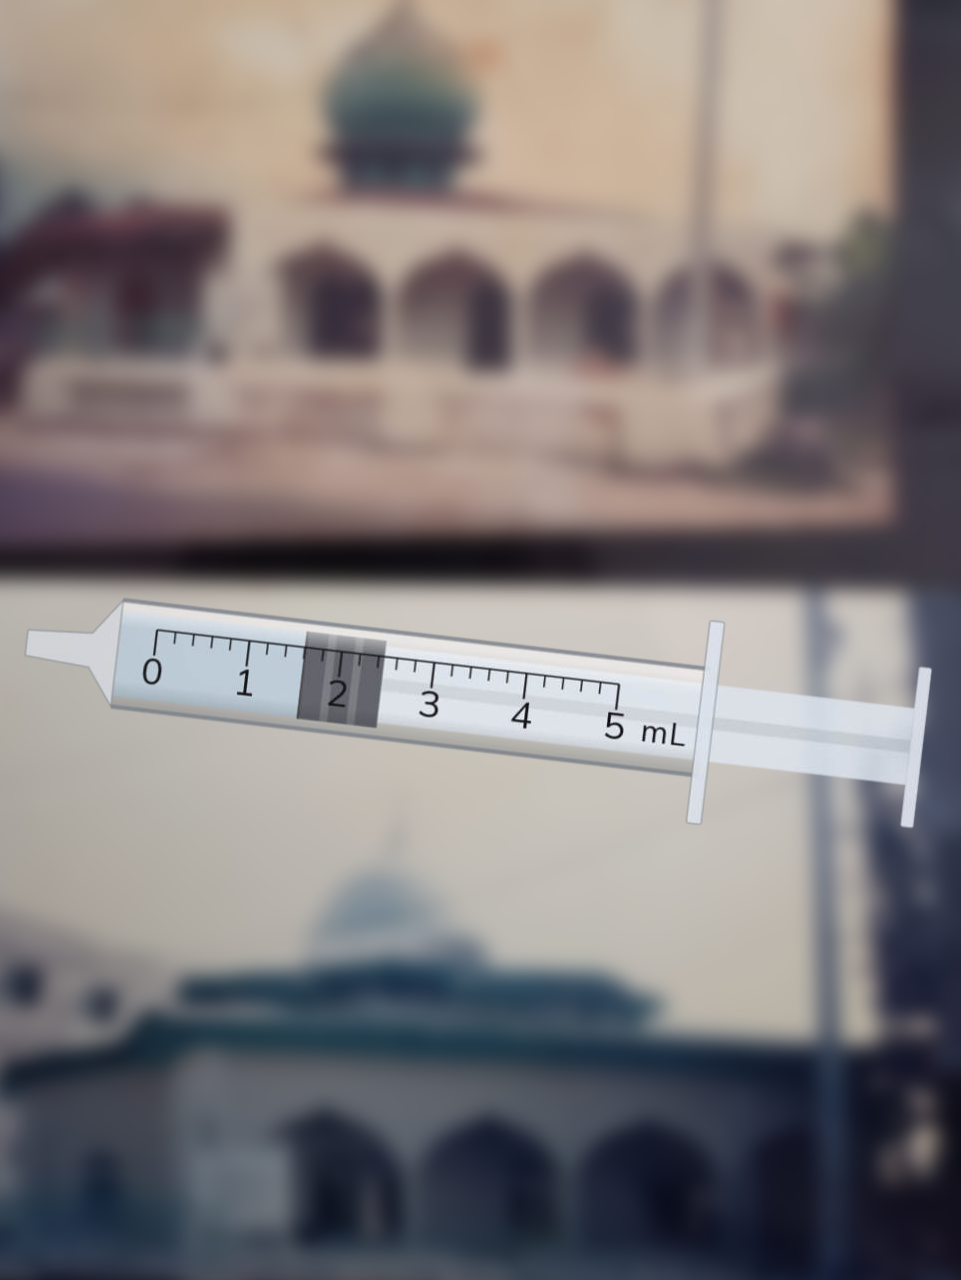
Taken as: 1.6
